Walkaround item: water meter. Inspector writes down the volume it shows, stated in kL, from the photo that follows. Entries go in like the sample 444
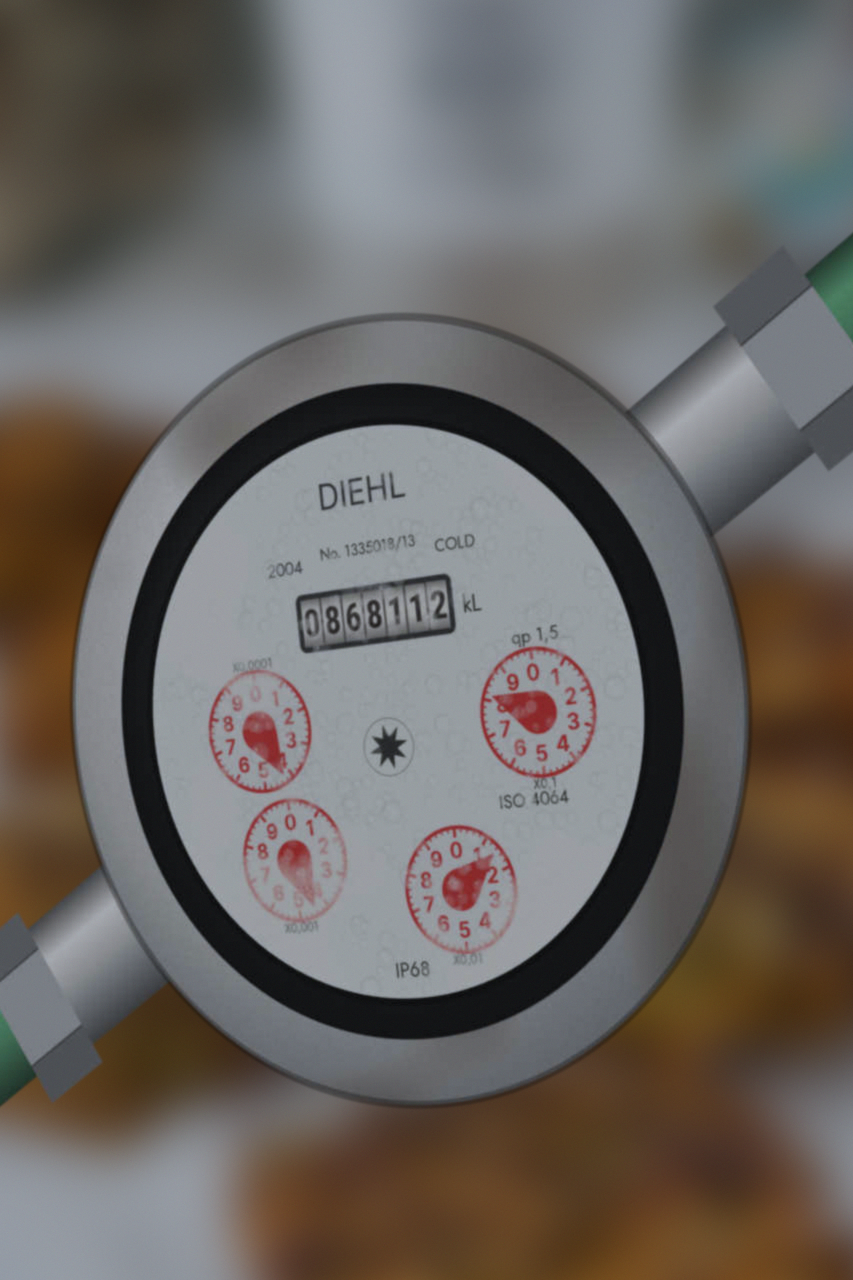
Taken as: 868112.8144
